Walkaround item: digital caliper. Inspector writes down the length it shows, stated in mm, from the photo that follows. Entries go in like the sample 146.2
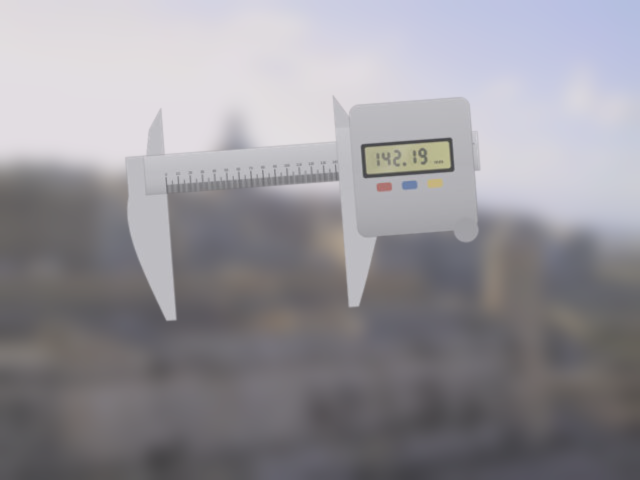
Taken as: 142.19
